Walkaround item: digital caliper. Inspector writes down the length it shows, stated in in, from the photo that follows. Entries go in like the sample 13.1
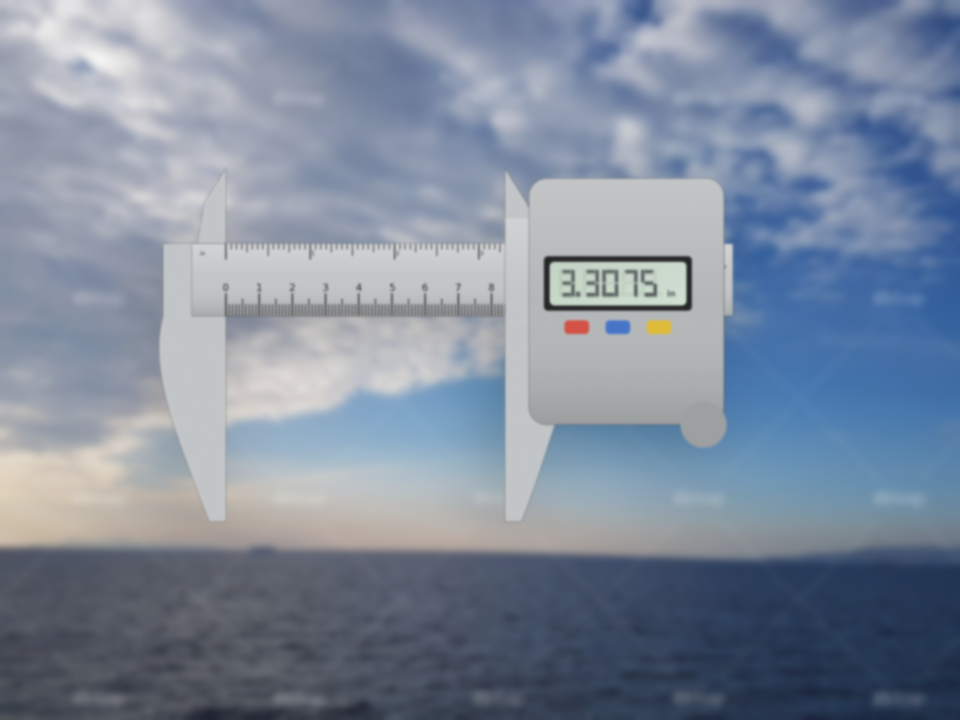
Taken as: 3.3075
